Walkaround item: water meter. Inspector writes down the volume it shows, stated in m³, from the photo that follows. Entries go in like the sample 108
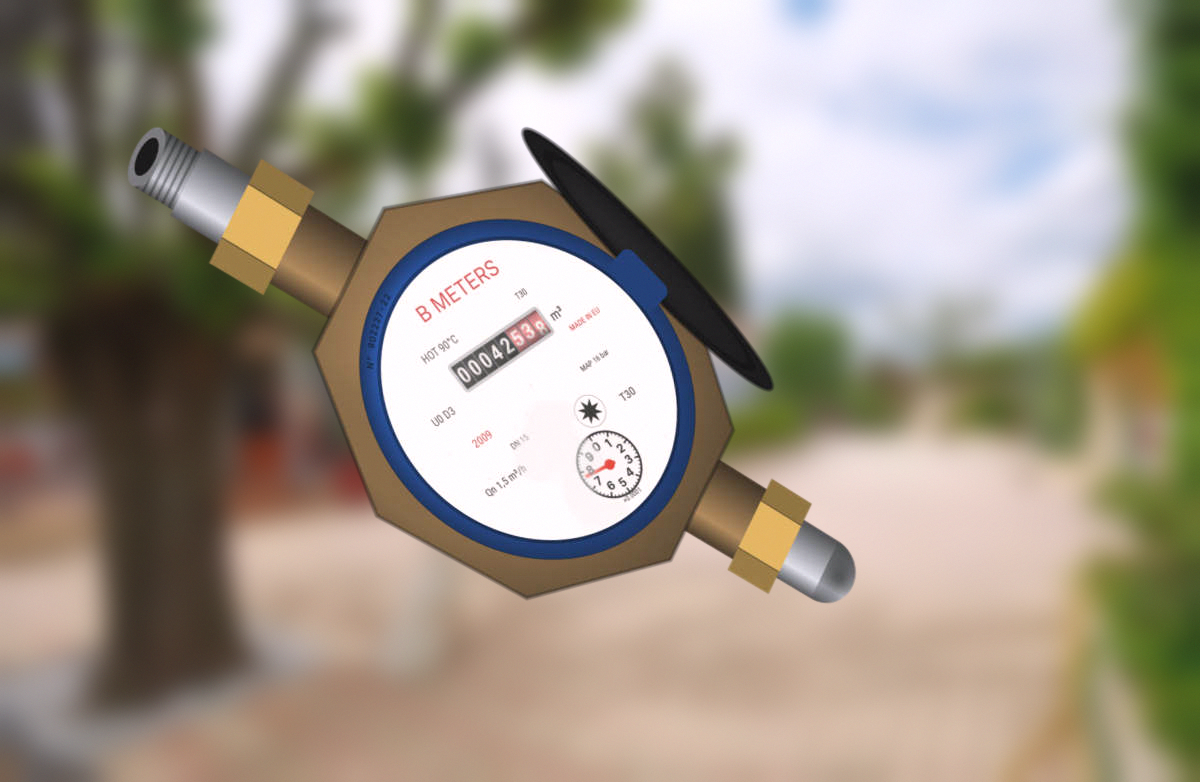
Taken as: 42.5377
